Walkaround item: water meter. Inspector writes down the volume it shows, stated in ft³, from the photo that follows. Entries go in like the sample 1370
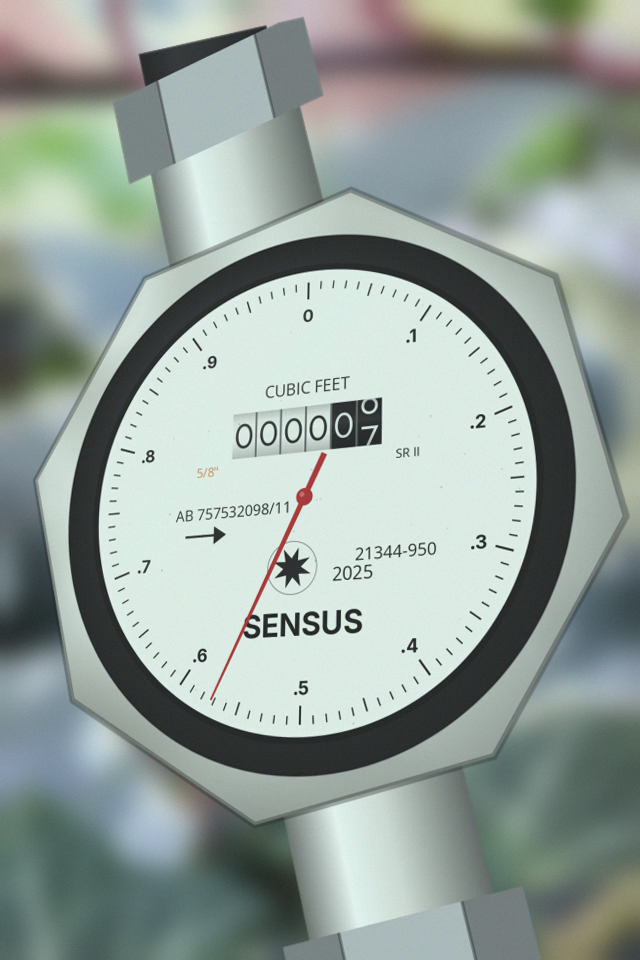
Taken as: 6.57
